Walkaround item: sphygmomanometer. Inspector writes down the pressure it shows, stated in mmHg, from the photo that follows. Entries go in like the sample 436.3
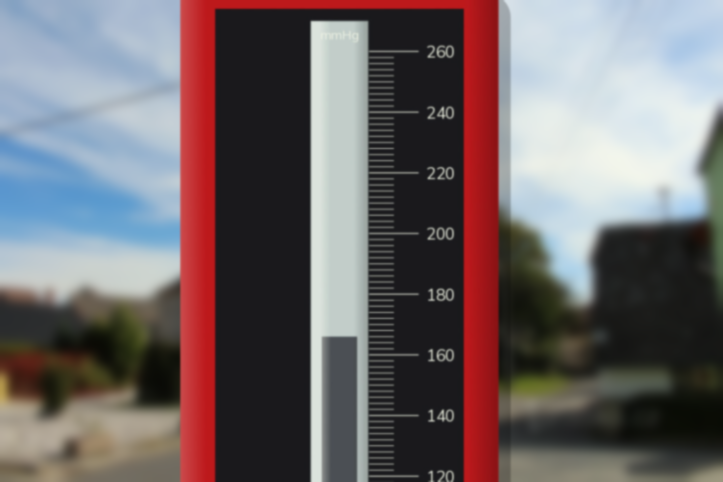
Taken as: 166
